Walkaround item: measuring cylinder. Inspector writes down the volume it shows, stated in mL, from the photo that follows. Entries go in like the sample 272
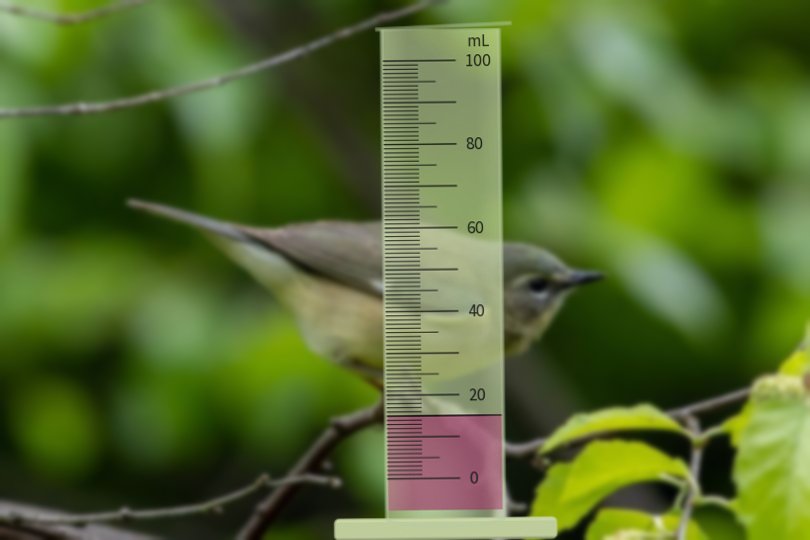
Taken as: 15
